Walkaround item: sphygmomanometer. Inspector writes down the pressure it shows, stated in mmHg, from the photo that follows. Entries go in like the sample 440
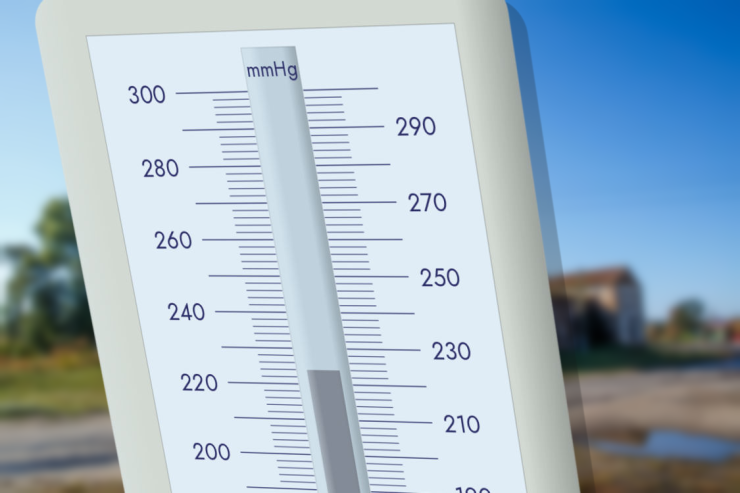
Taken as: 224
